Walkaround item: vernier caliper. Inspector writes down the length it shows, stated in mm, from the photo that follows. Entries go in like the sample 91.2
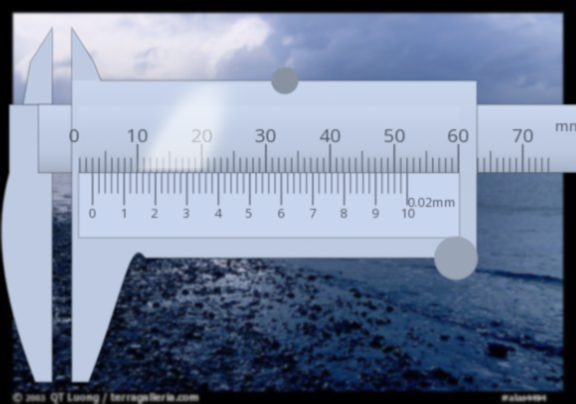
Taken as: 3.0
